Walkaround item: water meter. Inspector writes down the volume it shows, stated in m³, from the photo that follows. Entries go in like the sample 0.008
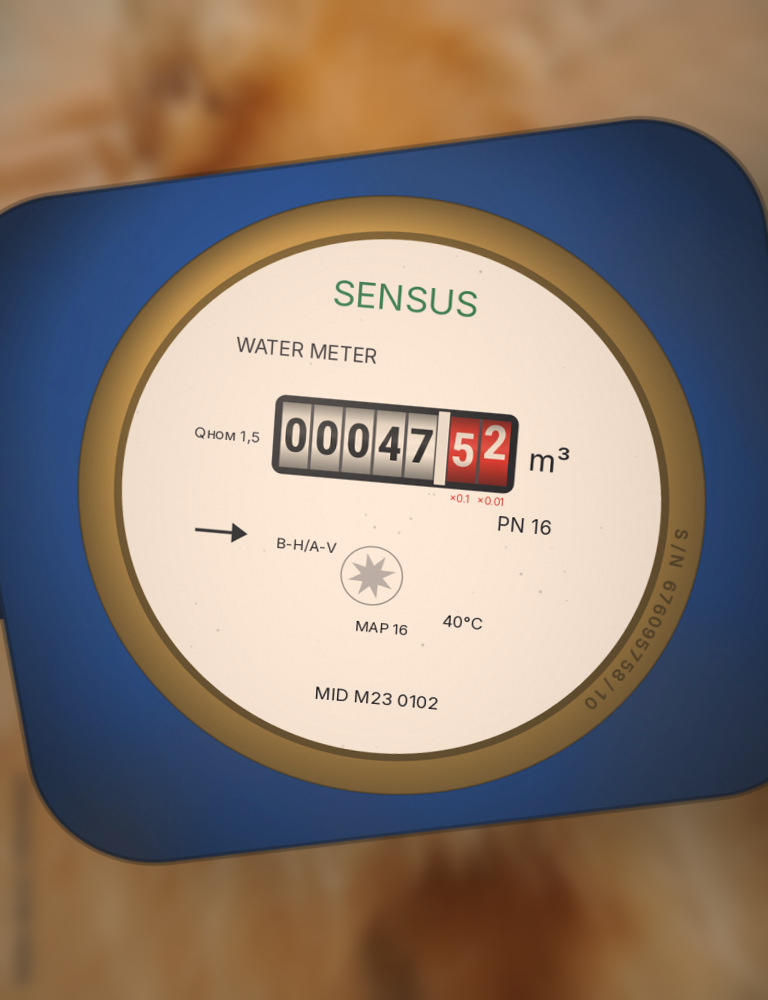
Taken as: 47.52
